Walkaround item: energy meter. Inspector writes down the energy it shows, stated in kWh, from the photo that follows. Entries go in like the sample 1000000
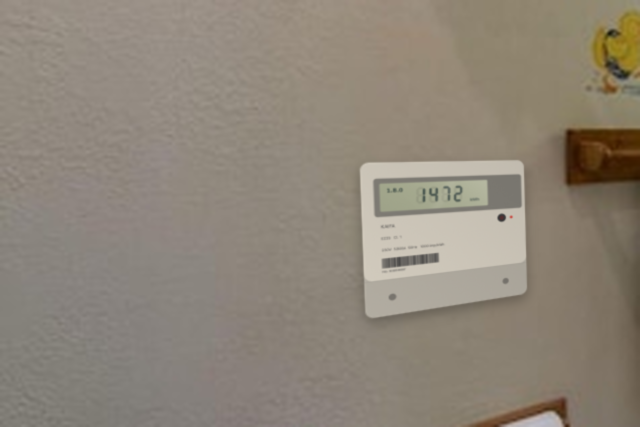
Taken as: 1472
